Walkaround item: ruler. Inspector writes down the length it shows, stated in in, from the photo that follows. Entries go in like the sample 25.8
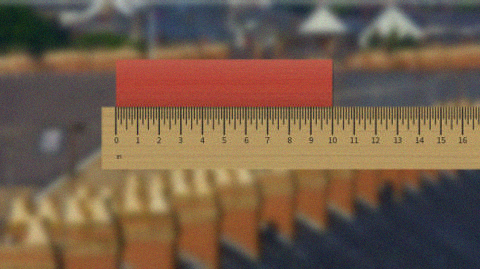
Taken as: 10
